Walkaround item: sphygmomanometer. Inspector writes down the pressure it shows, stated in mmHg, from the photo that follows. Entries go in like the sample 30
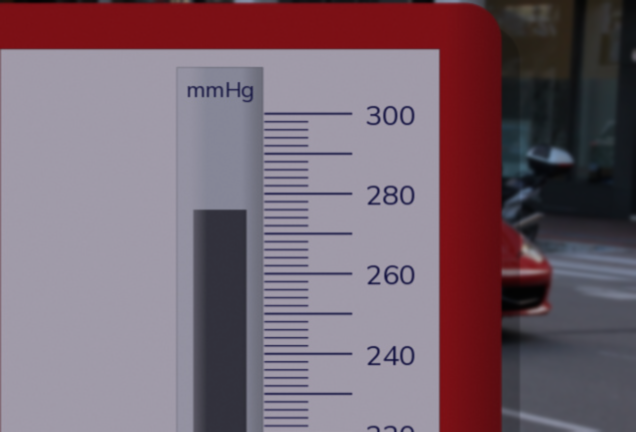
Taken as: 276
